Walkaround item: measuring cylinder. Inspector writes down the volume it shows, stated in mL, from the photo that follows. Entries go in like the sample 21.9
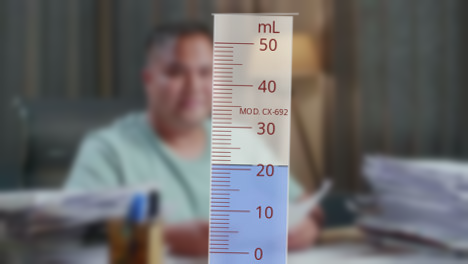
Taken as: 21
